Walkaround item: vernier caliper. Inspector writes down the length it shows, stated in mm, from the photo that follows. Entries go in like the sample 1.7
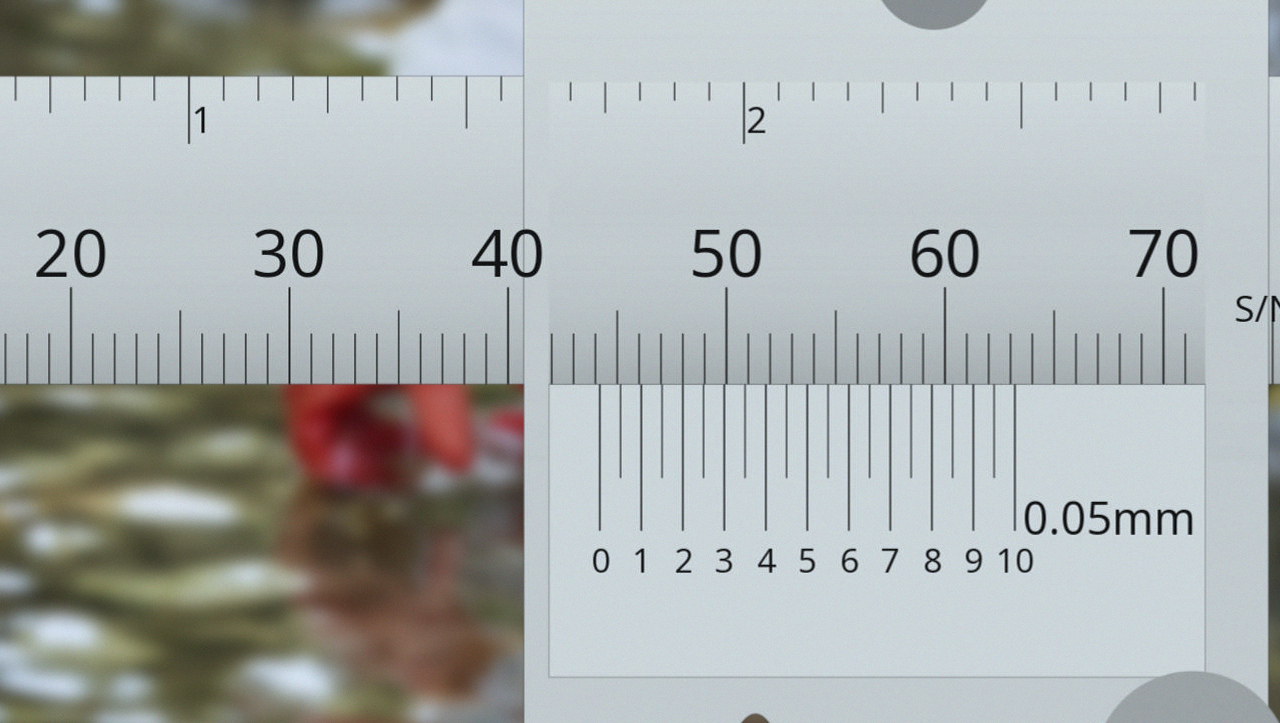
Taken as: 44.2
